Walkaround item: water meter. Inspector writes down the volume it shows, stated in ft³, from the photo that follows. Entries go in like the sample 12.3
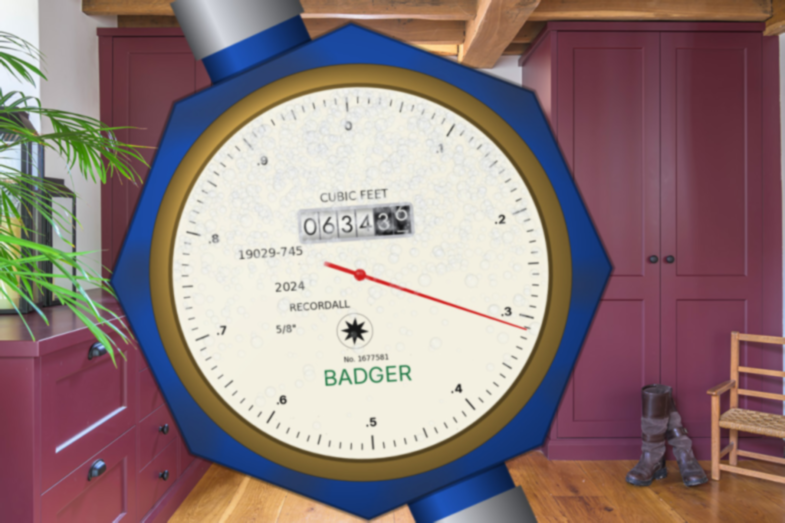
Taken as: 63436.31
